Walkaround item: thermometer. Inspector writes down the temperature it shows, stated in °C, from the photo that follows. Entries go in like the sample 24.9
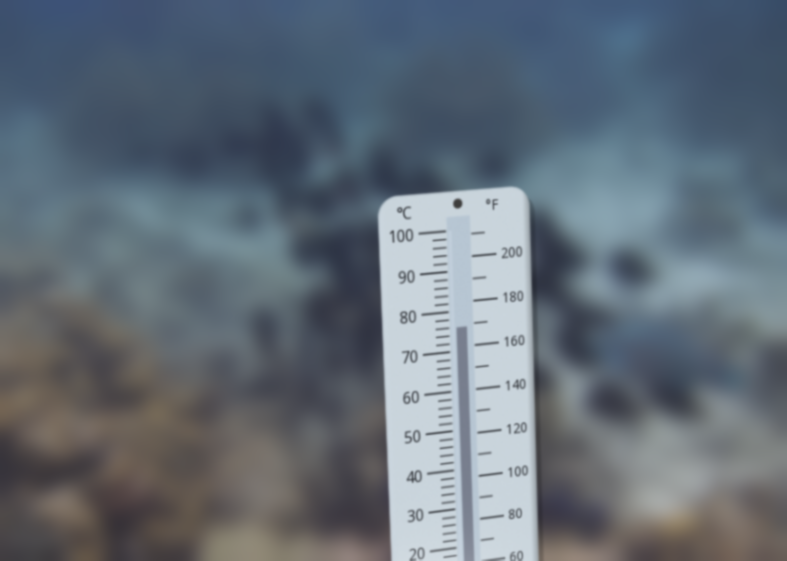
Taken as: 76
